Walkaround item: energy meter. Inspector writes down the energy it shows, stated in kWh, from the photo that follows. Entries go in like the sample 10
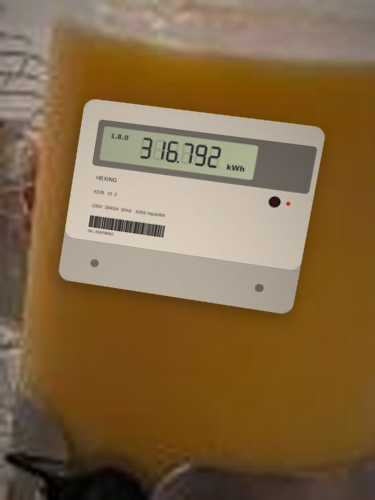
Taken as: 316.792
